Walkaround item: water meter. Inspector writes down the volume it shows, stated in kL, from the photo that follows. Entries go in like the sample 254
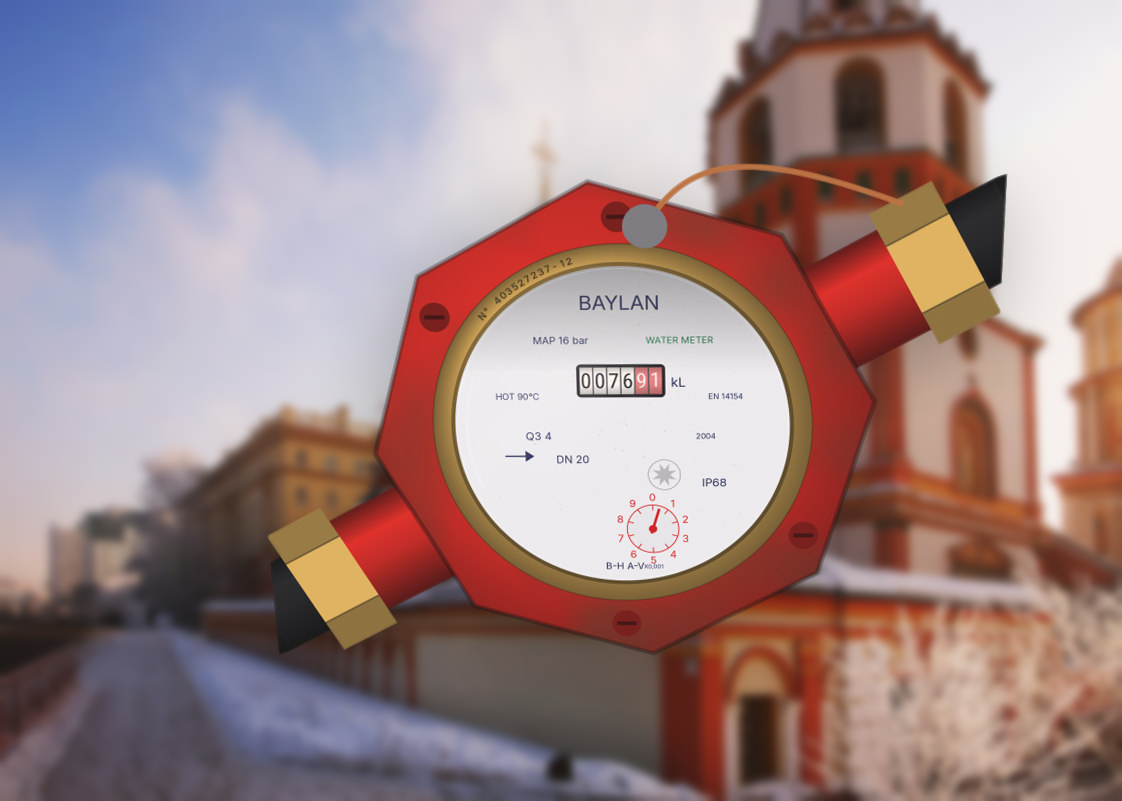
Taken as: 76.910
